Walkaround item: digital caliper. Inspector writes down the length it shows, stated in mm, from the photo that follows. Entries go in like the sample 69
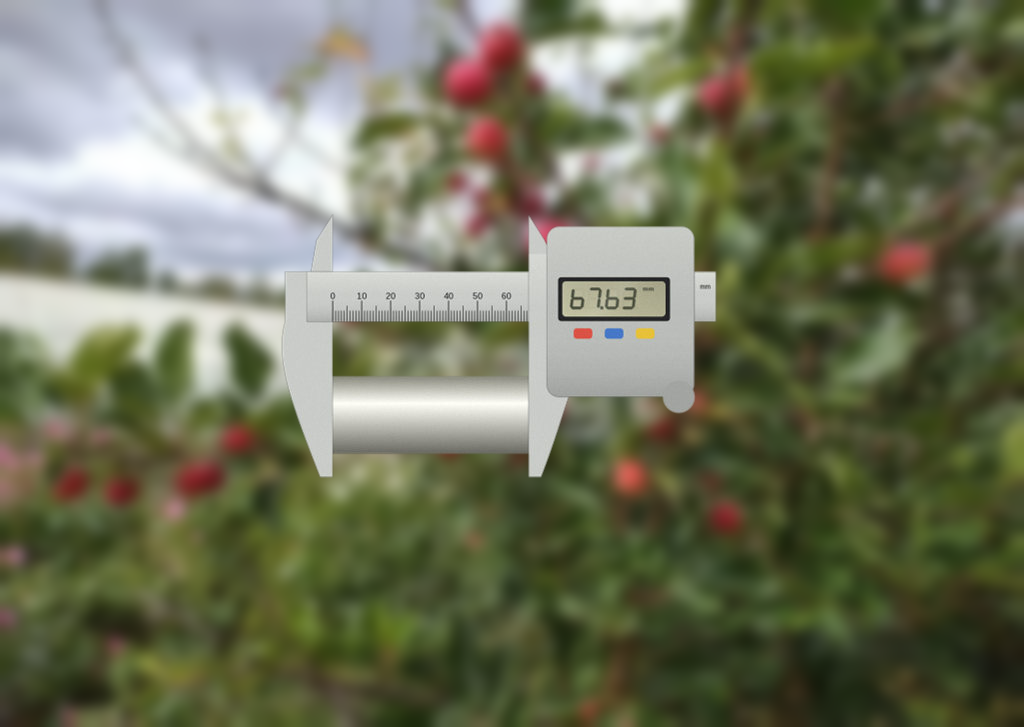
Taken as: 67.63
